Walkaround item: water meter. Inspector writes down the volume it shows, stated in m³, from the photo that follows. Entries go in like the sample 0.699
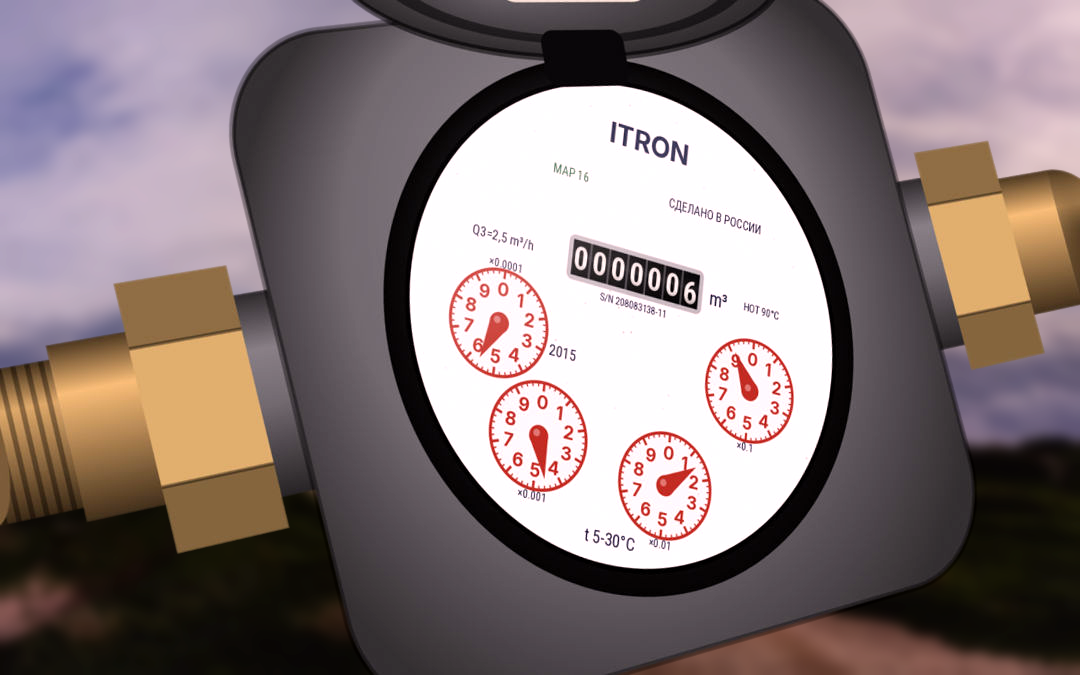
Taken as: 5.9145
